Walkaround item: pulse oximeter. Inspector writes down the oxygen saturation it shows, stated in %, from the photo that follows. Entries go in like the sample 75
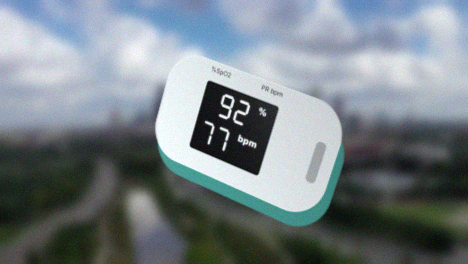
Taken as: 92
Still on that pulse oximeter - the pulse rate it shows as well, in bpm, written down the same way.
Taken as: 77
